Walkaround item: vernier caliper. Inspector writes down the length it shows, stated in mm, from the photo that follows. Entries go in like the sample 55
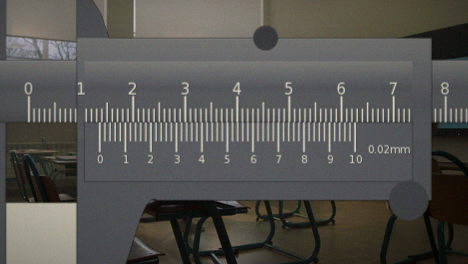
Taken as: 13.6
